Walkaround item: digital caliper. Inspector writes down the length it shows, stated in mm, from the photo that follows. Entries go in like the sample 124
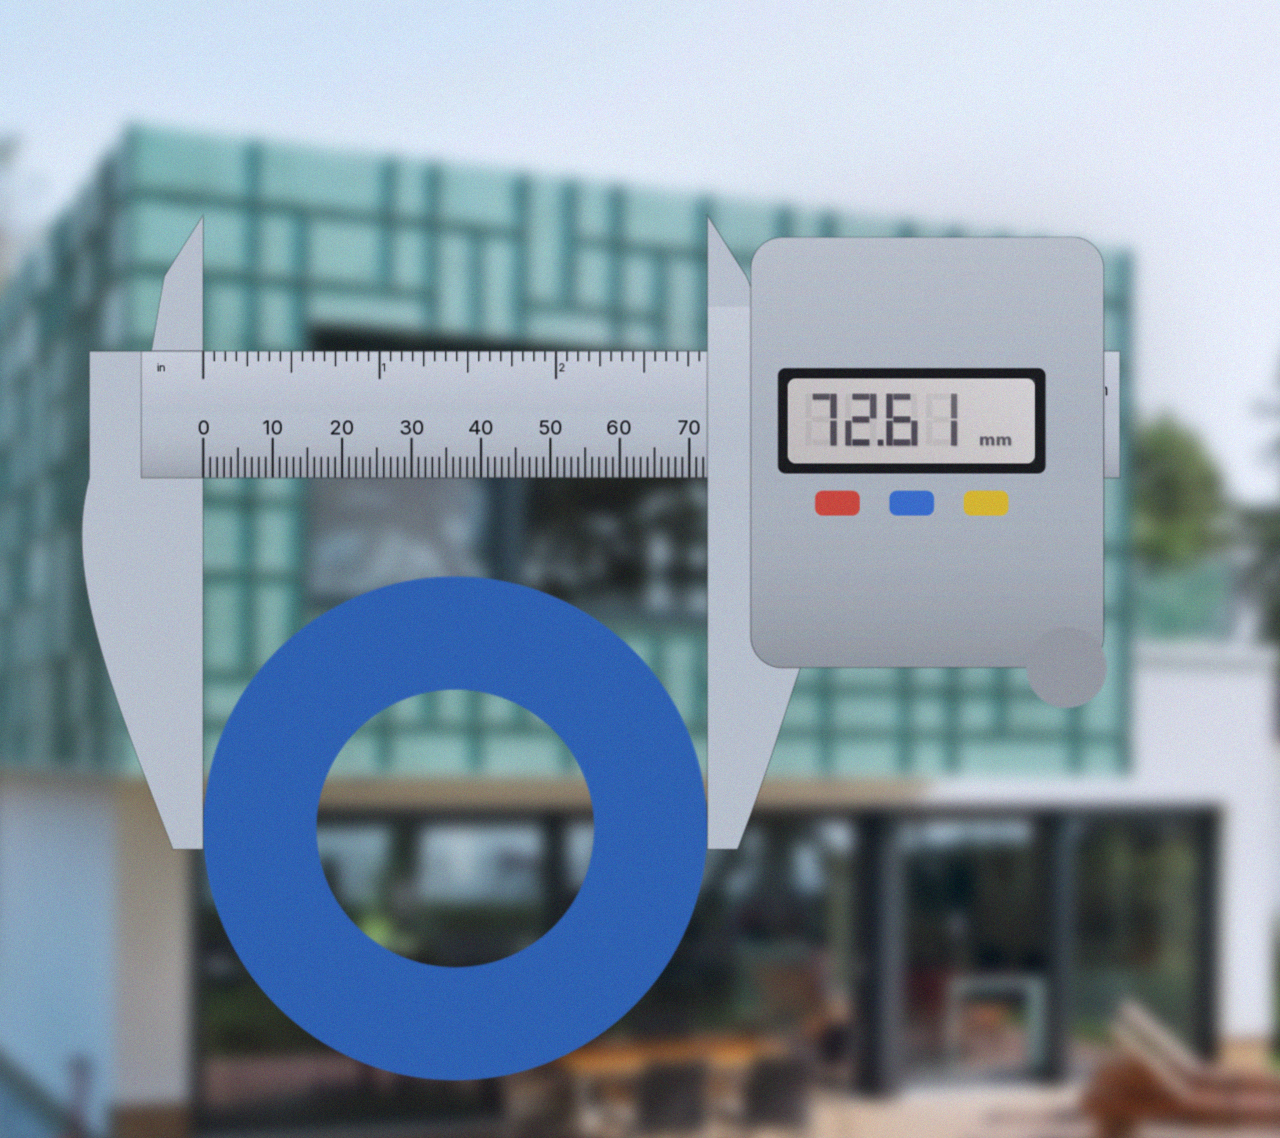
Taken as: 72.61
